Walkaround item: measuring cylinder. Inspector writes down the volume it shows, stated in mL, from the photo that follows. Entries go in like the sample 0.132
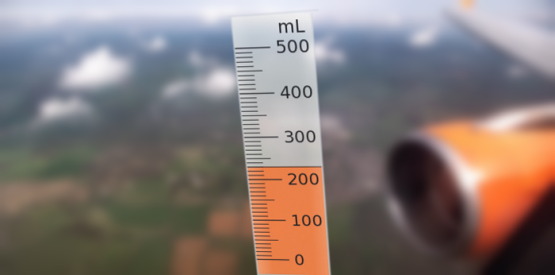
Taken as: 230
